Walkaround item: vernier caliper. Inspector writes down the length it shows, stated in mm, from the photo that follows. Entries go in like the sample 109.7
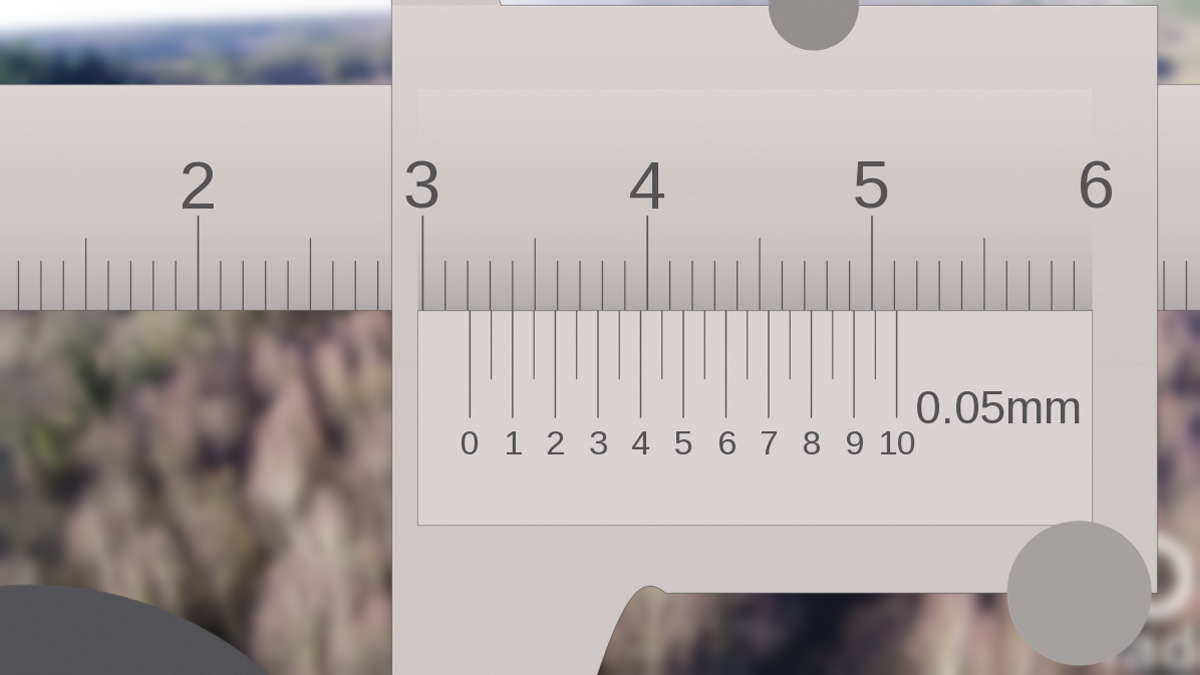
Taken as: 32.1
